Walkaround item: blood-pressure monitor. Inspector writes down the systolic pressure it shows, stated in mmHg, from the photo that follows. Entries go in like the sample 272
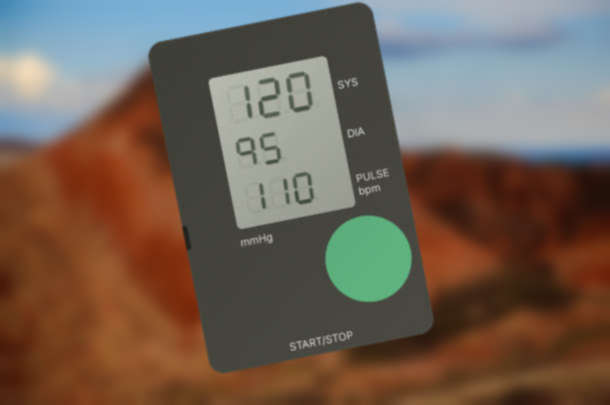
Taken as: 120
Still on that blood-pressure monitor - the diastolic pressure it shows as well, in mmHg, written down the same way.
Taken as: 95
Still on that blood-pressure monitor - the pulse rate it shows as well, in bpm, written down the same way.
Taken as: 110
